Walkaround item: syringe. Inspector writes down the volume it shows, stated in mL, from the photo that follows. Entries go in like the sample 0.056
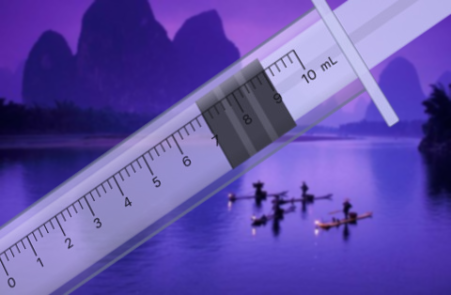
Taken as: 7
